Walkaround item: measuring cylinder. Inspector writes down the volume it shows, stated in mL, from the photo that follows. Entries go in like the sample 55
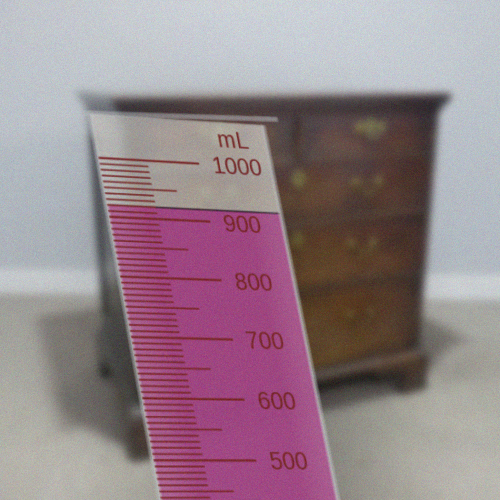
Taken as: 920
